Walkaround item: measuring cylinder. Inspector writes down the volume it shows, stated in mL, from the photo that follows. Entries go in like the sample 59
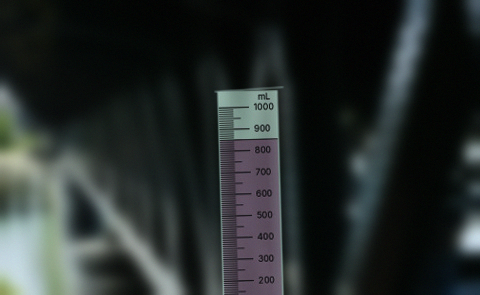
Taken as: 850
